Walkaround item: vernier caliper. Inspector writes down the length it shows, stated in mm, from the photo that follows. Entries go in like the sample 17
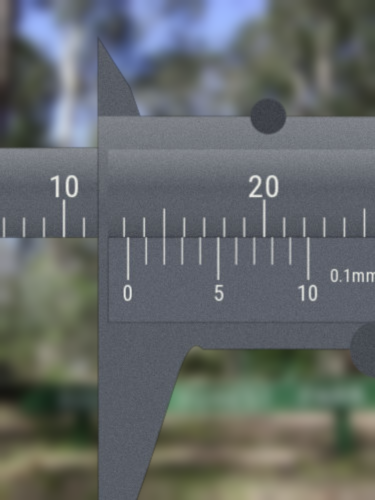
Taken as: 13.2
